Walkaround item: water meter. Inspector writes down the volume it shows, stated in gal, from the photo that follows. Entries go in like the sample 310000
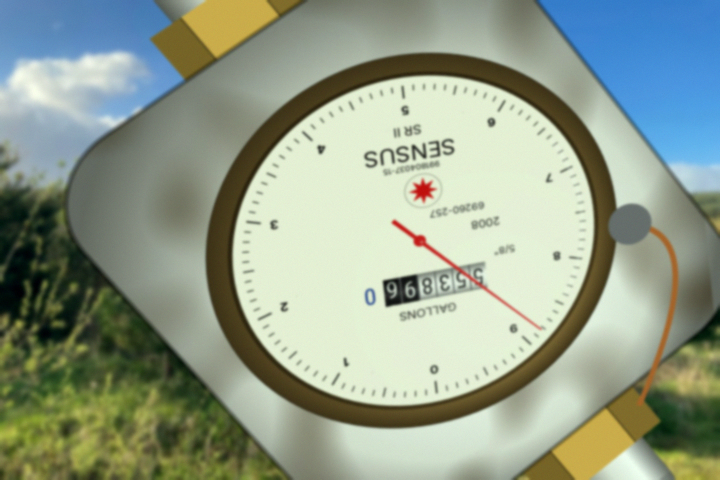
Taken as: 5538958.8
